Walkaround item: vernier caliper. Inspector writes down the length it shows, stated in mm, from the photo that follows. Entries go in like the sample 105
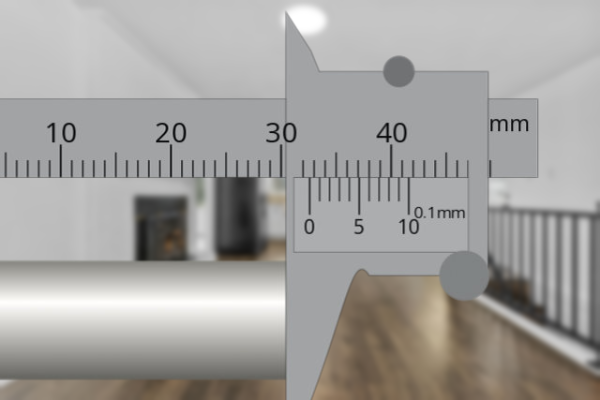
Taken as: 32.6
